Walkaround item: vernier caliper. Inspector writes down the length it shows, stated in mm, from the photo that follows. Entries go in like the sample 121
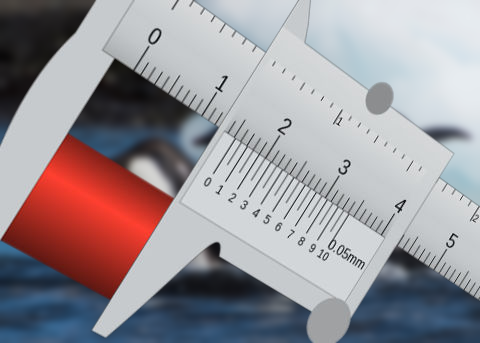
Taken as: 15.2
